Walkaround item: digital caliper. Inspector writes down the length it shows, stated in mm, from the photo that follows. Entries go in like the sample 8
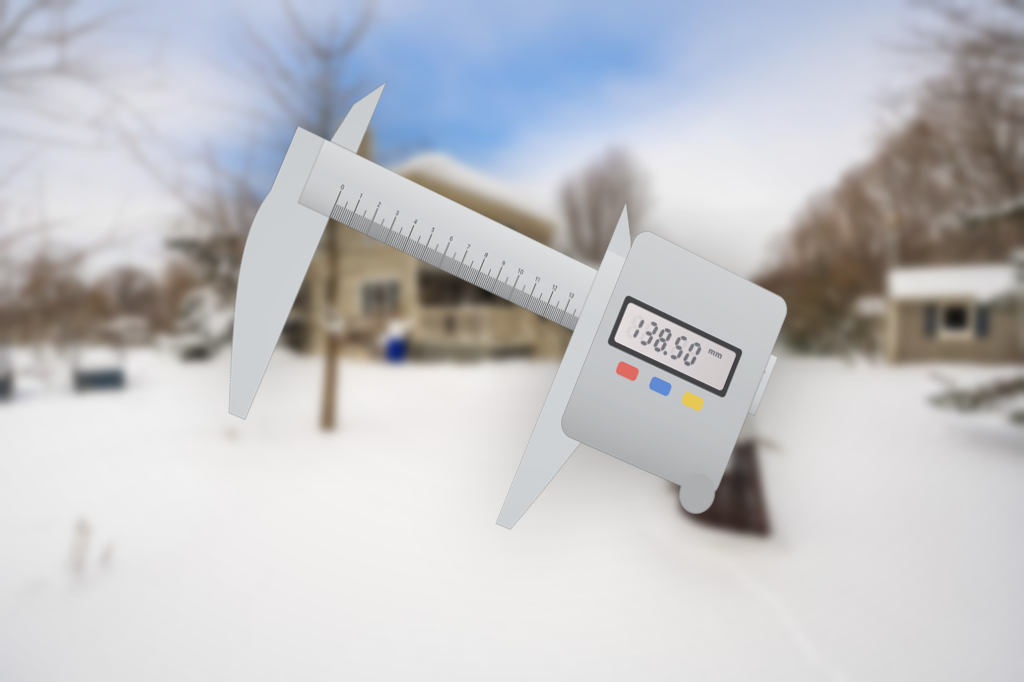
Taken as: 138.50
